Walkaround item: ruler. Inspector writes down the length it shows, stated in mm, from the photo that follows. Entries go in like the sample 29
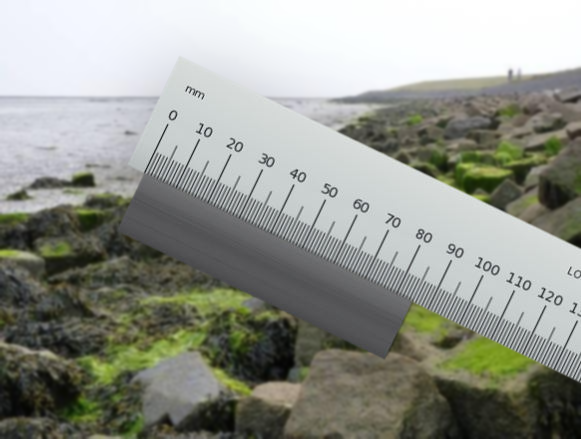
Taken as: 85
